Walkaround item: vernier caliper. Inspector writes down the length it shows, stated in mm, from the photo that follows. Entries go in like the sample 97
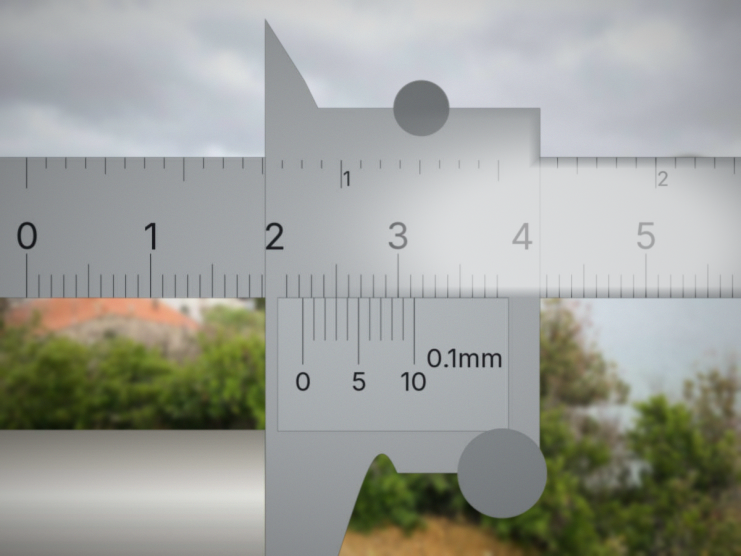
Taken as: 22.3
